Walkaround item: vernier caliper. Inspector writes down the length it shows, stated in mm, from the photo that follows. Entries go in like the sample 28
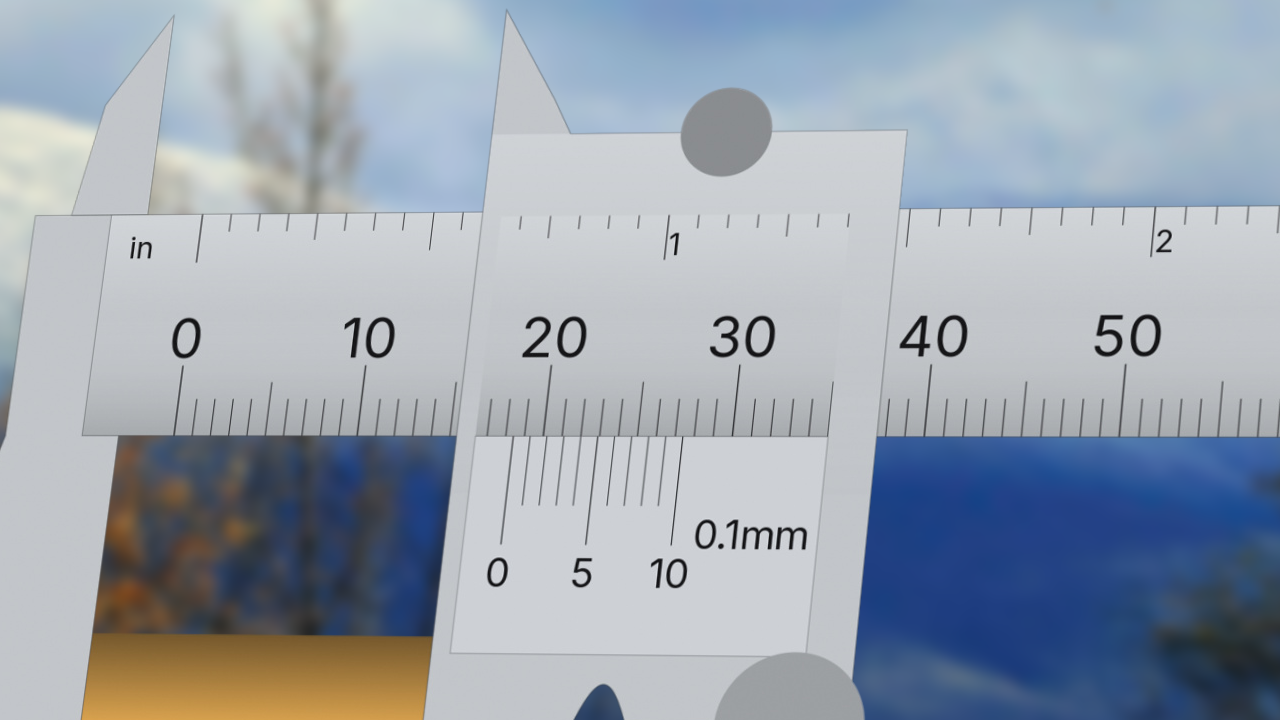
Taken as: 18.4
